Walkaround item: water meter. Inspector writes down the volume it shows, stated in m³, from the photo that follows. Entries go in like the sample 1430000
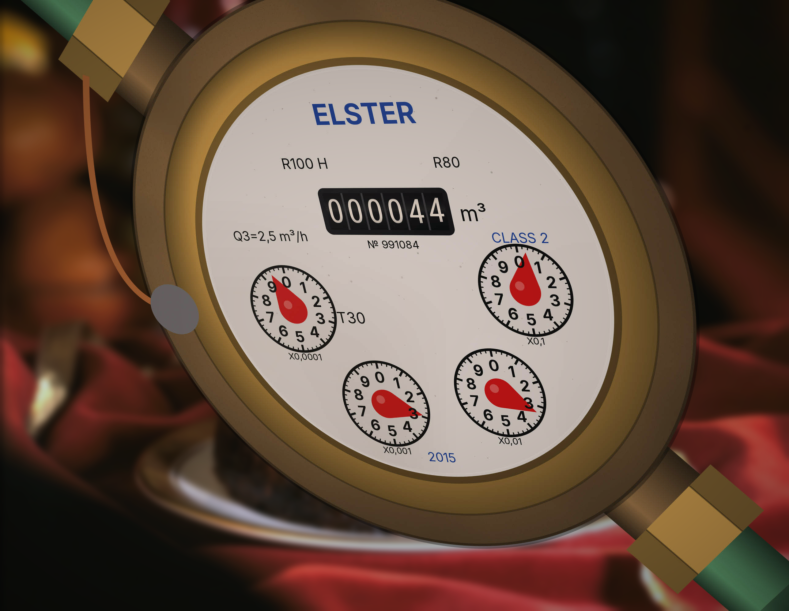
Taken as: 44.0329
